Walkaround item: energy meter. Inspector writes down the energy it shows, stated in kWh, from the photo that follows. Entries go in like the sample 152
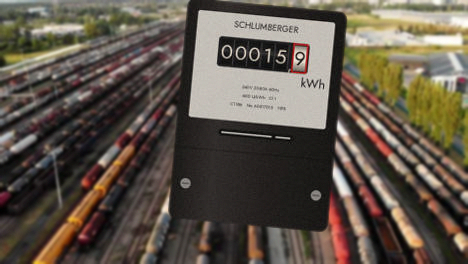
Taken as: 15.9
